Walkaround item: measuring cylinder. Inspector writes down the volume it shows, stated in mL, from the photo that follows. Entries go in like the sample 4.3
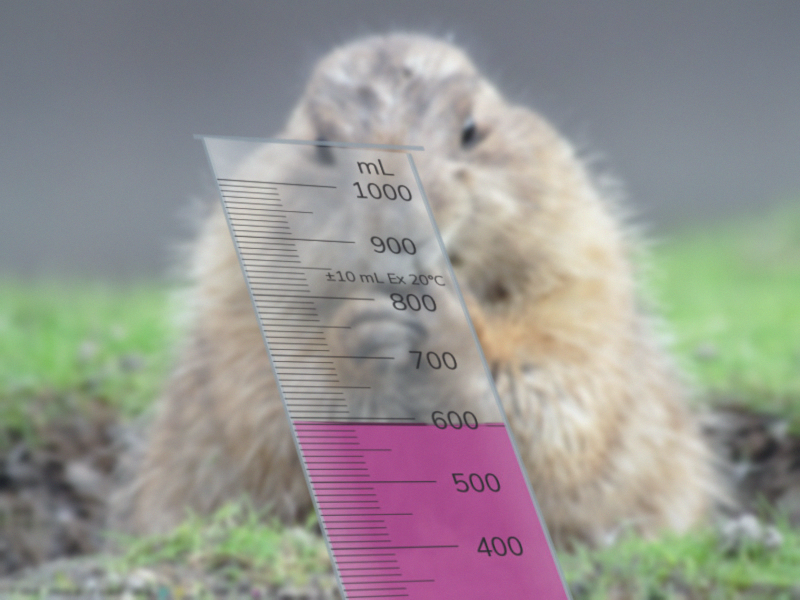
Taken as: 590
